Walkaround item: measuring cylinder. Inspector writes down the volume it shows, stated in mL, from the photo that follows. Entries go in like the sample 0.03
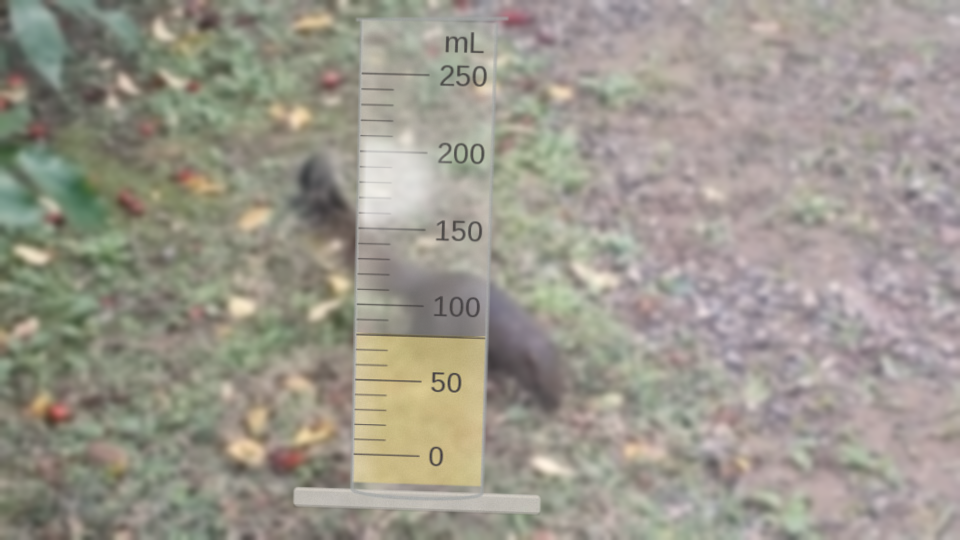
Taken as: 80
